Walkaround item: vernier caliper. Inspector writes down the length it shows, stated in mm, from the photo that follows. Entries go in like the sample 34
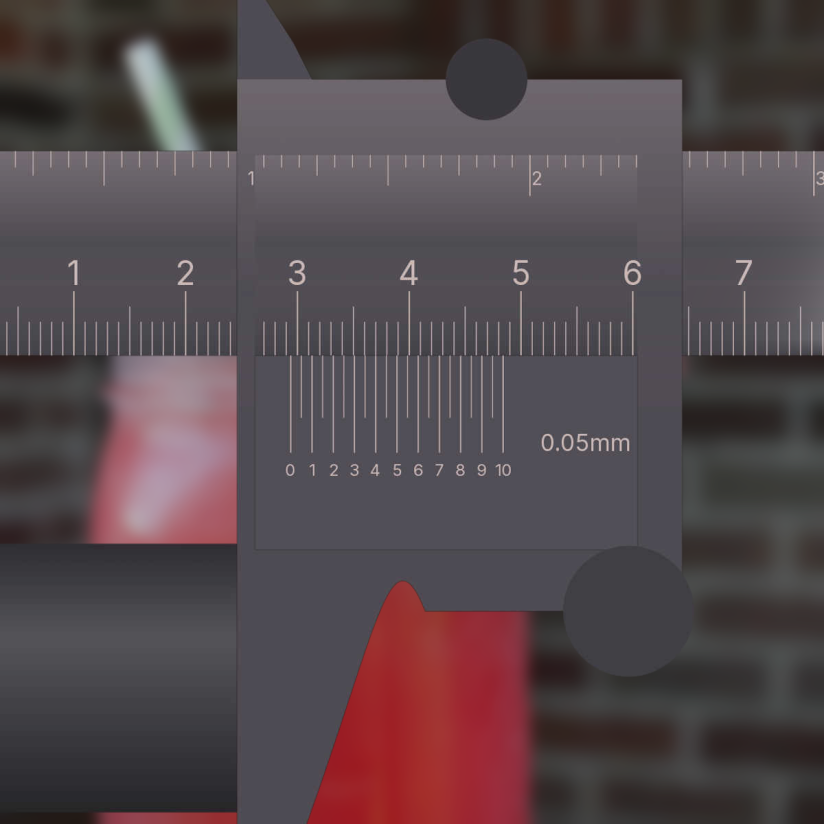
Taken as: 29.4
